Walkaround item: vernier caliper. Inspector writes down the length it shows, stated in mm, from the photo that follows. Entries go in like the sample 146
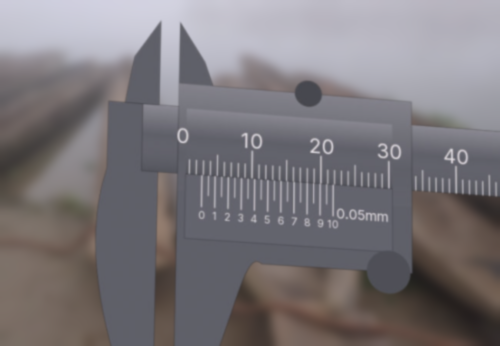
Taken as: 2.8
